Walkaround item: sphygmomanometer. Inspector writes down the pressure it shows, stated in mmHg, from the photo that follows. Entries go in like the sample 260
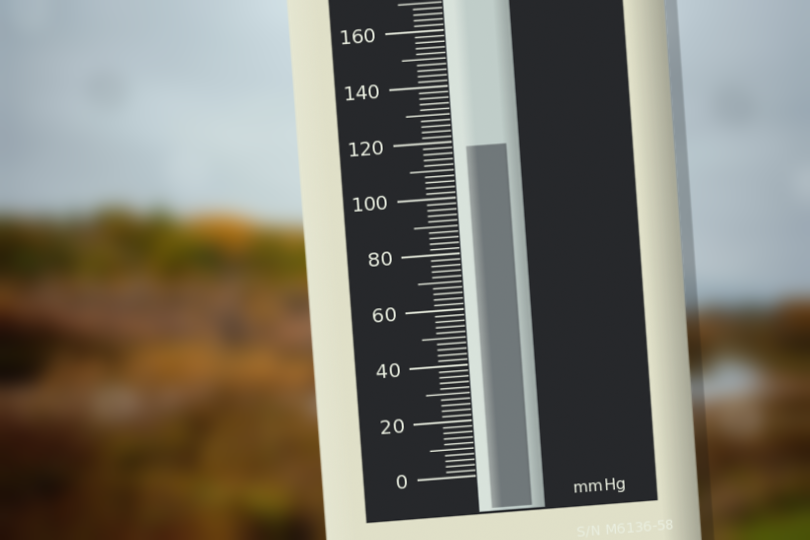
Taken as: 118
